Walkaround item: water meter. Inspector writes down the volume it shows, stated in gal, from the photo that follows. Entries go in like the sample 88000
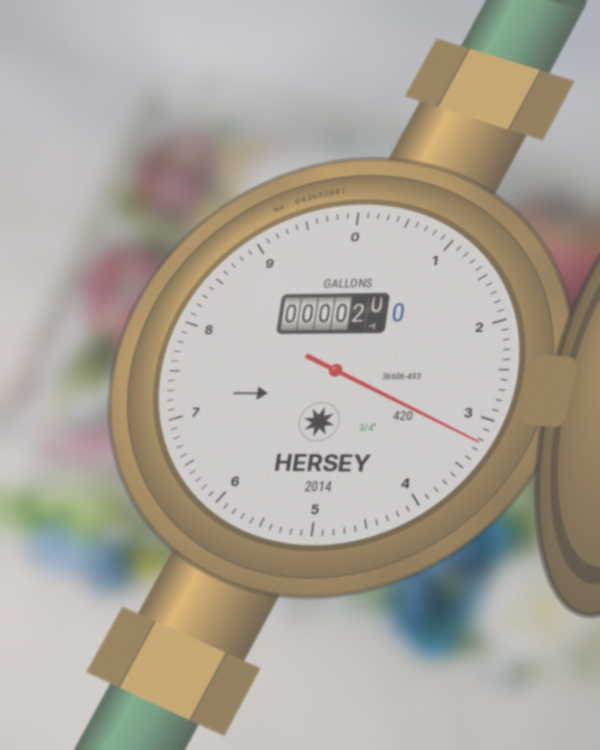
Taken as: 203.2
